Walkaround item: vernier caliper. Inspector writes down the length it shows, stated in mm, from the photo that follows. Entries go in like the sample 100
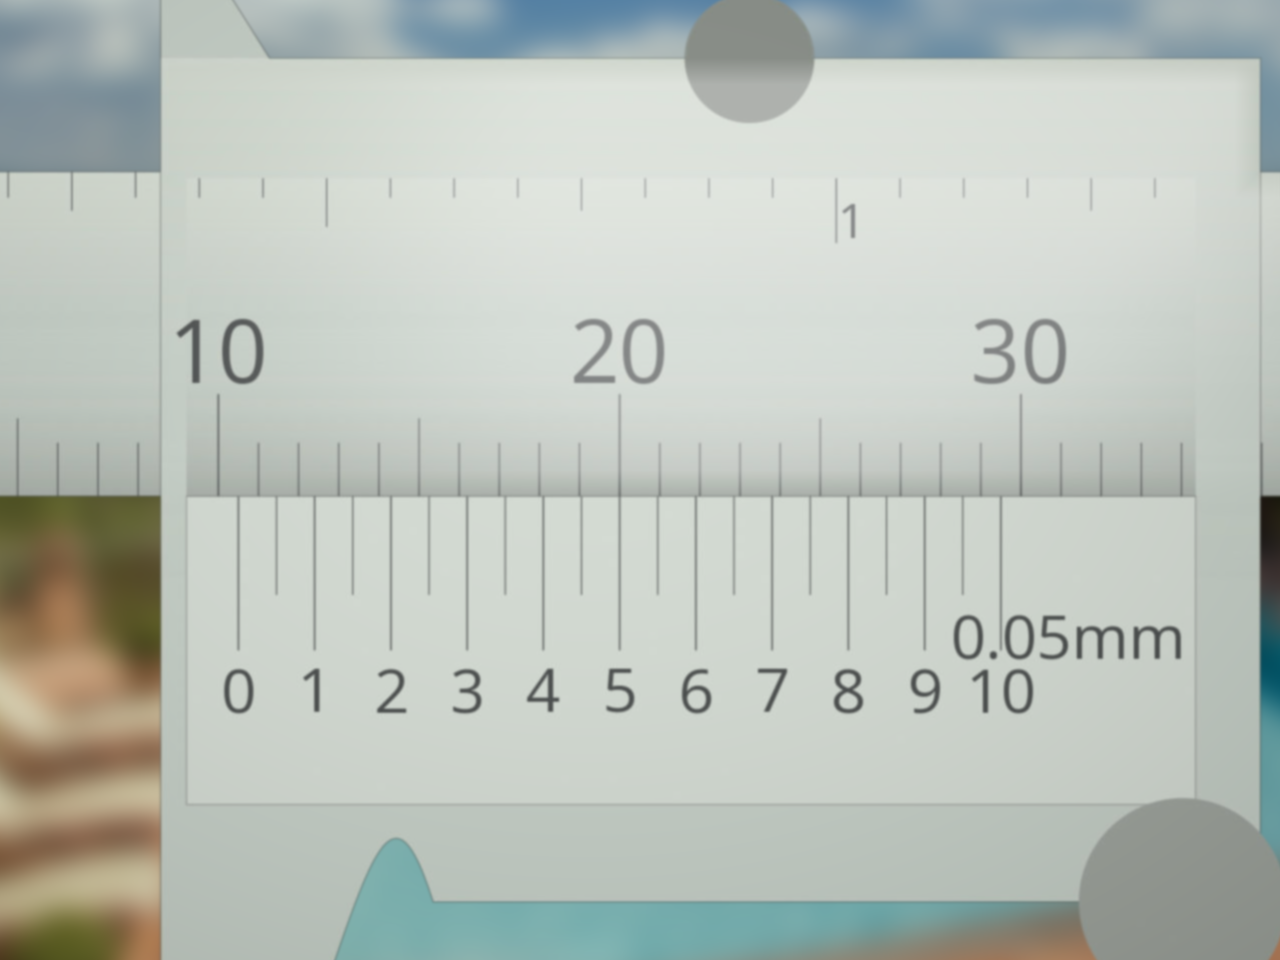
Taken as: 10.50
